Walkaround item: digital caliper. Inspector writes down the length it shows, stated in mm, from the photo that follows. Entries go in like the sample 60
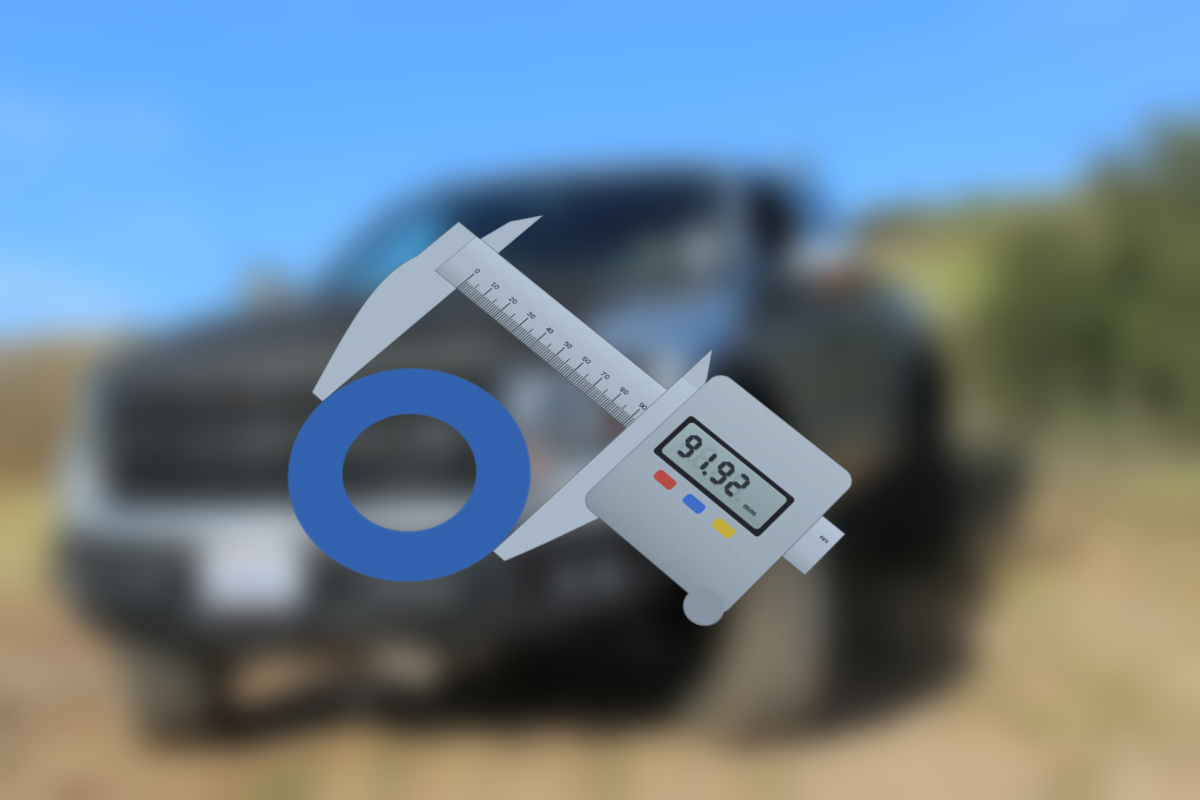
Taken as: 91.92
